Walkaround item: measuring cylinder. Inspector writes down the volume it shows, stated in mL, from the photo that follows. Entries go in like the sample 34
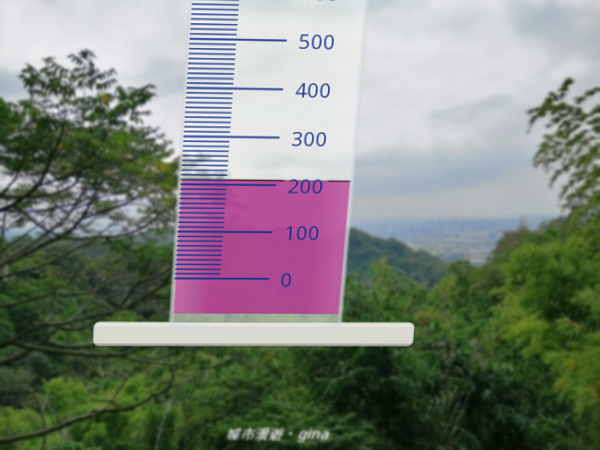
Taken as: 210
